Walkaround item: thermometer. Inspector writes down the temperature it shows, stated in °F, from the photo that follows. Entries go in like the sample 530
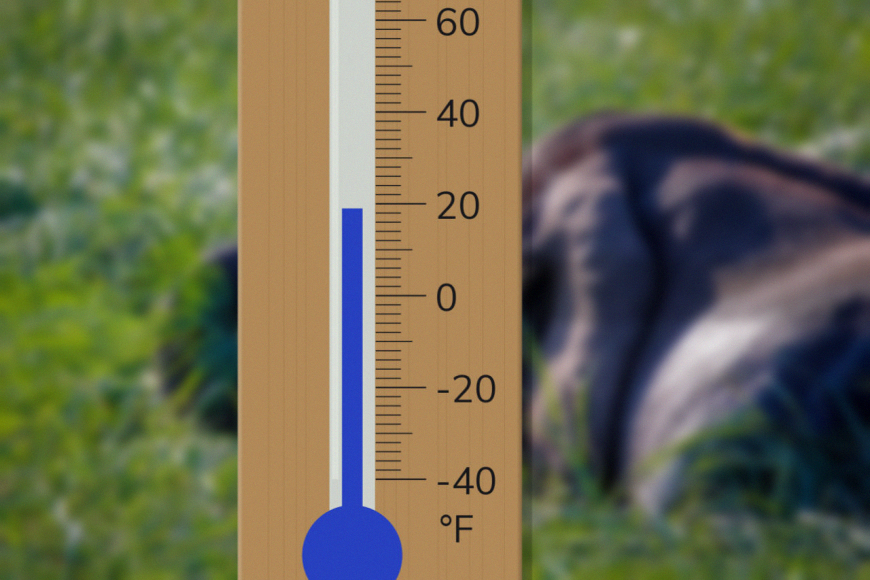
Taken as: 19
